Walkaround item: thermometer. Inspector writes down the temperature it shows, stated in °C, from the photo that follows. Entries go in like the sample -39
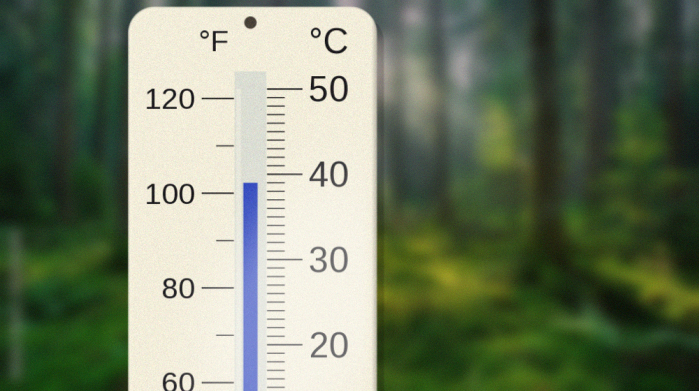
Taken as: 39
